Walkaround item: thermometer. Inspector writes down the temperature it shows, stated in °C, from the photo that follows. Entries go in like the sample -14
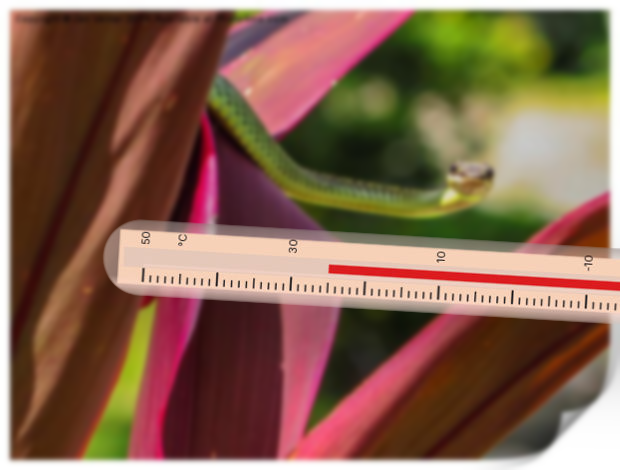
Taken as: 25
